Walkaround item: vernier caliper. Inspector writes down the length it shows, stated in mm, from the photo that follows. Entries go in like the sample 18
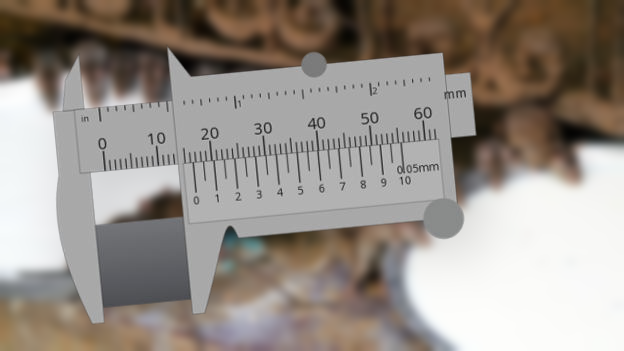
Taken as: 16.5
